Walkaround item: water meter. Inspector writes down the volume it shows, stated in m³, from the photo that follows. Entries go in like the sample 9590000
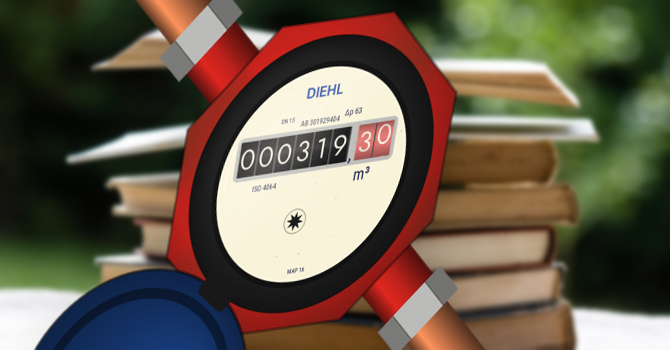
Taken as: 319.30
